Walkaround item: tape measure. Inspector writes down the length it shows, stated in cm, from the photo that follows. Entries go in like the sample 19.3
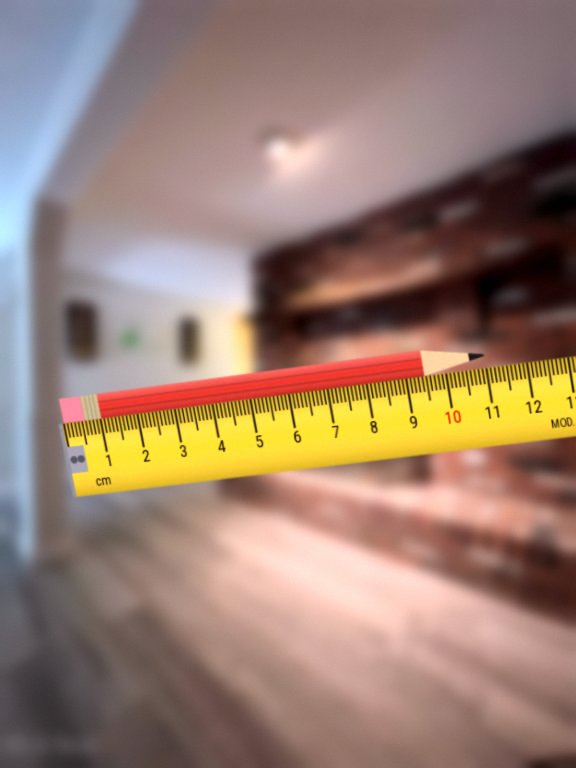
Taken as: 11
